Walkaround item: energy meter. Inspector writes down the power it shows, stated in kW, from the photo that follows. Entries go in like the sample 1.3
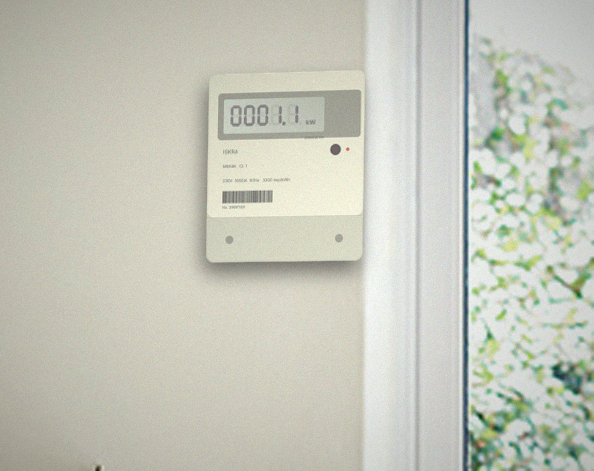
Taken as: 1.1
